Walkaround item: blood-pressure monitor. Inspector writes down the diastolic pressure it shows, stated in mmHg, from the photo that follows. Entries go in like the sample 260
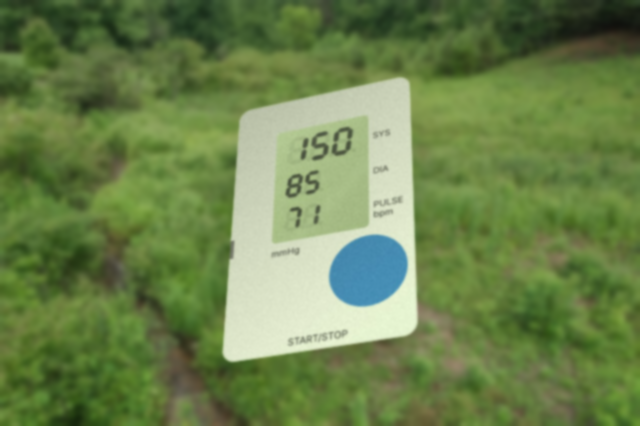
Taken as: 85
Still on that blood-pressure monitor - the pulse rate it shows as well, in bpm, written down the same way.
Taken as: 71
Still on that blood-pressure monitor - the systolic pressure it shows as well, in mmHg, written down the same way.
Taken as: 150
